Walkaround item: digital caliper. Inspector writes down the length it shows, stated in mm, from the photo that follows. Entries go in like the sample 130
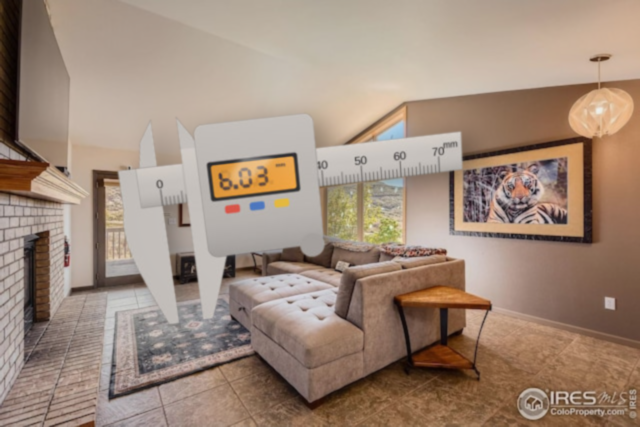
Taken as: 6.03
